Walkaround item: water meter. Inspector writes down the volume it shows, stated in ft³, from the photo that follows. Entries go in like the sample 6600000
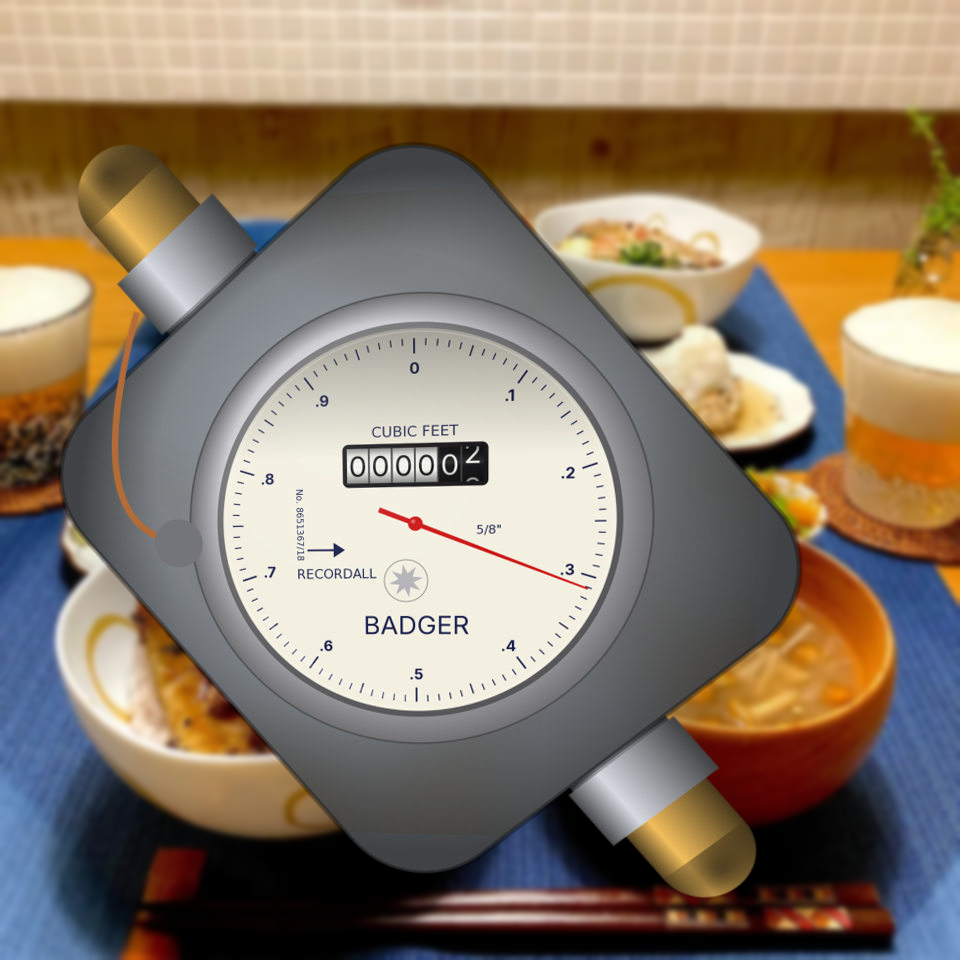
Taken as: 2.31
